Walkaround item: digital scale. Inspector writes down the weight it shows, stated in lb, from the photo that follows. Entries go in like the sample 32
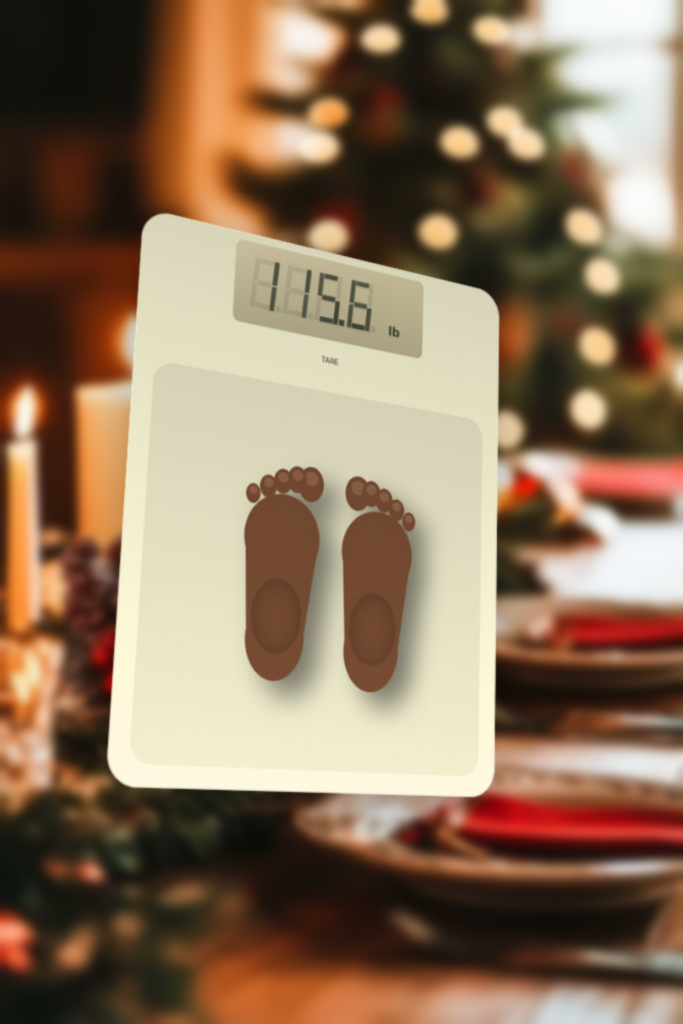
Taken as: 115.6
